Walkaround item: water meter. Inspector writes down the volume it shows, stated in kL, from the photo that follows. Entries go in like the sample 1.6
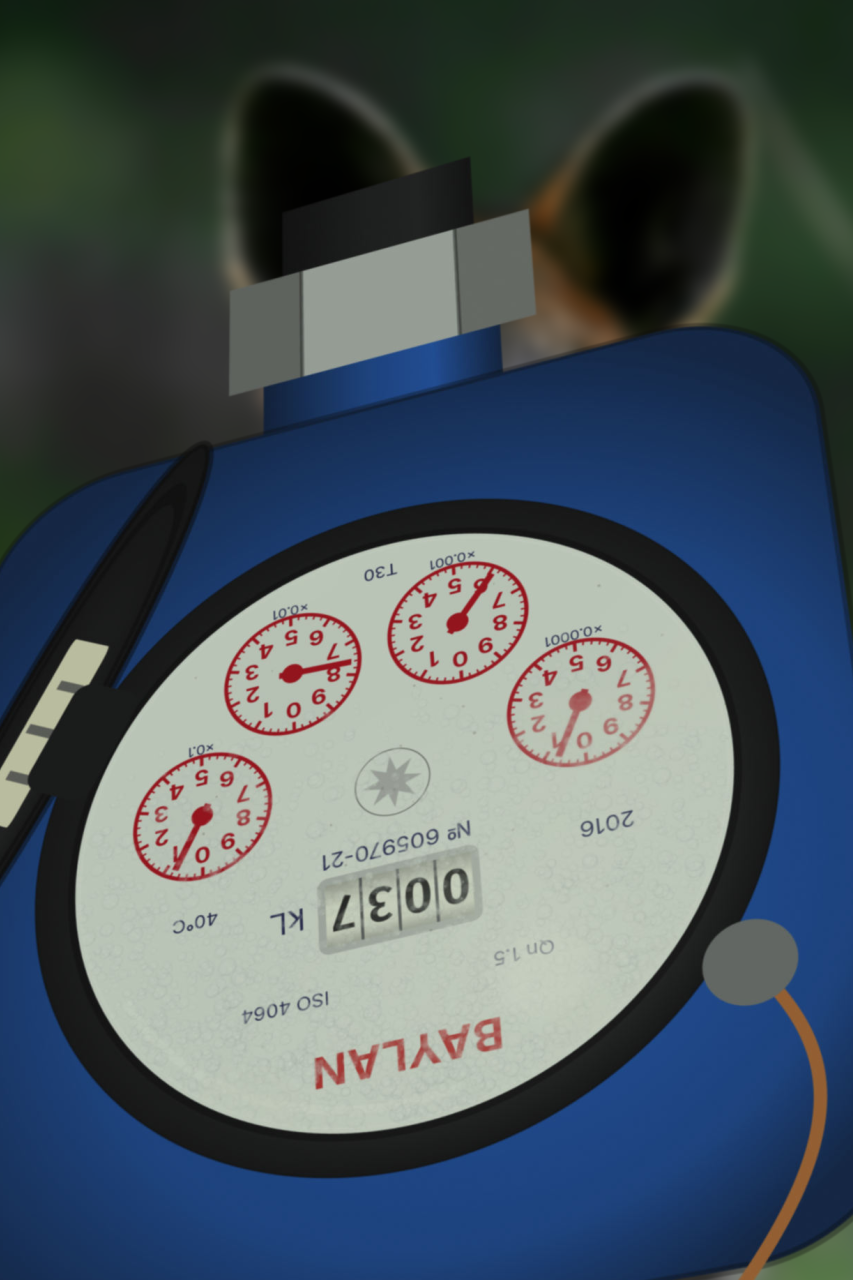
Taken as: 37.0760
